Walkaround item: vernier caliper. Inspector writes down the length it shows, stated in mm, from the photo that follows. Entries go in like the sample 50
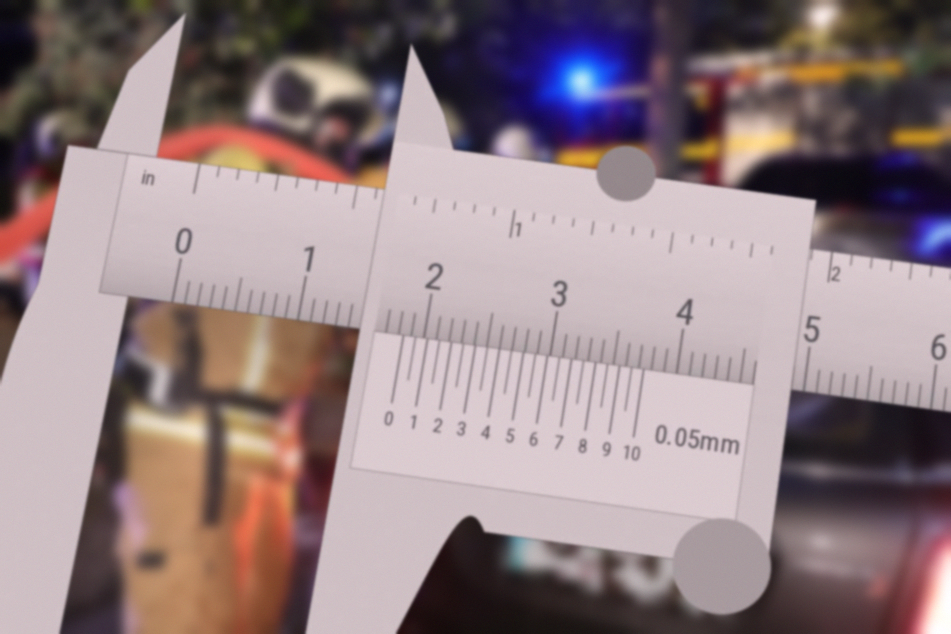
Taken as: 18.4
